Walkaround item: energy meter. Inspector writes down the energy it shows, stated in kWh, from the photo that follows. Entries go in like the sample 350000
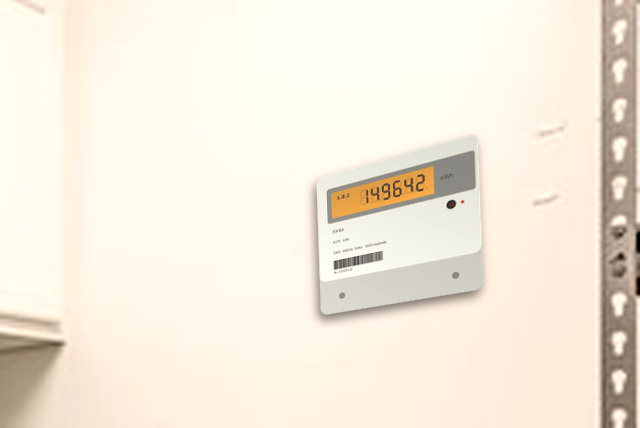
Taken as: 149642
